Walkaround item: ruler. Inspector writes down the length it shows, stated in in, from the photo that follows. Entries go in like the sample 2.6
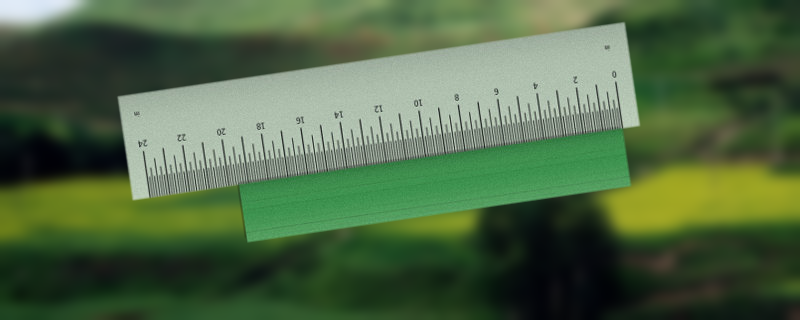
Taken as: 19.5
